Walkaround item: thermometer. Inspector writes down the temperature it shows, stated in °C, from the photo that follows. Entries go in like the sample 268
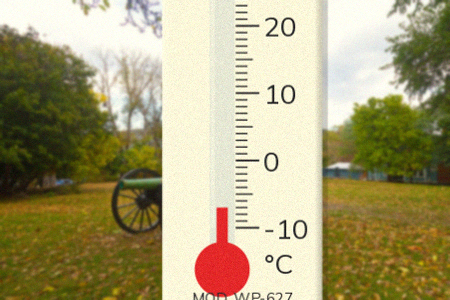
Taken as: -7
